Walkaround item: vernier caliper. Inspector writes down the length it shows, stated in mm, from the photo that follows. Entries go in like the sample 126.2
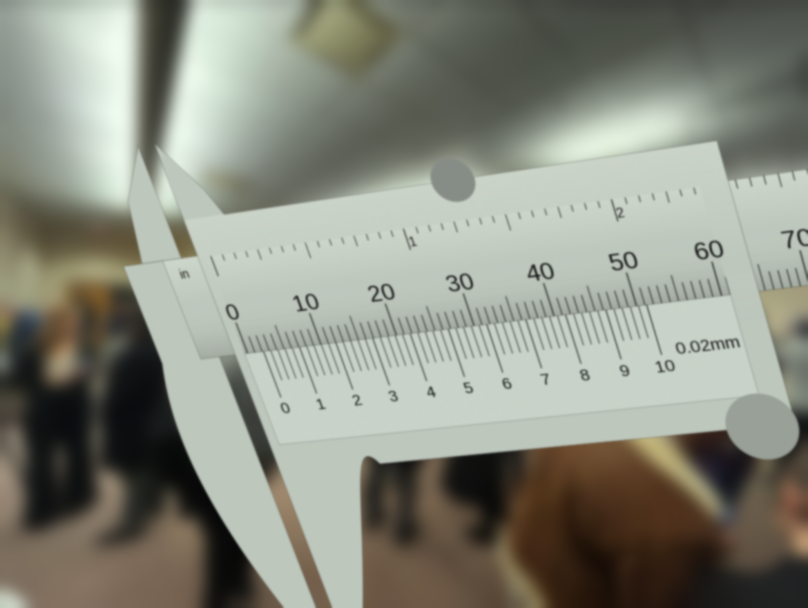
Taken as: 2.2
